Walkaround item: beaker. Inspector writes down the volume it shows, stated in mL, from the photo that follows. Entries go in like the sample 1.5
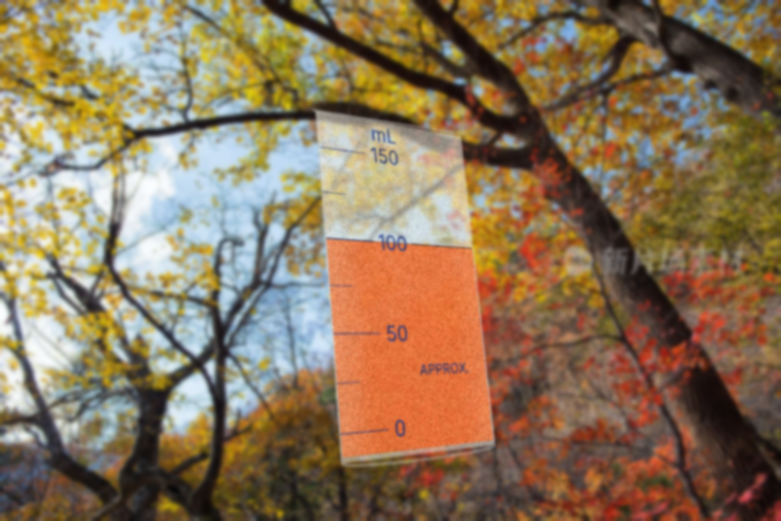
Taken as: 100
